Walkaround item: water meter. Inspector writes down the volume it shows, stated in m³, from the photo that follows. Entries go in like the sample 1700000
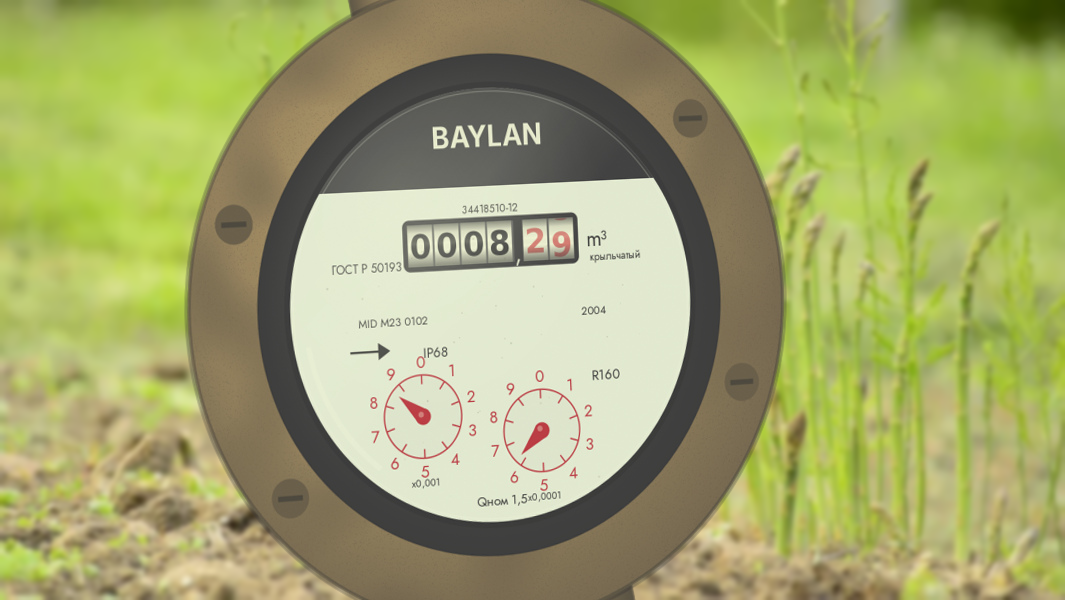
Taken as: 8.2886
